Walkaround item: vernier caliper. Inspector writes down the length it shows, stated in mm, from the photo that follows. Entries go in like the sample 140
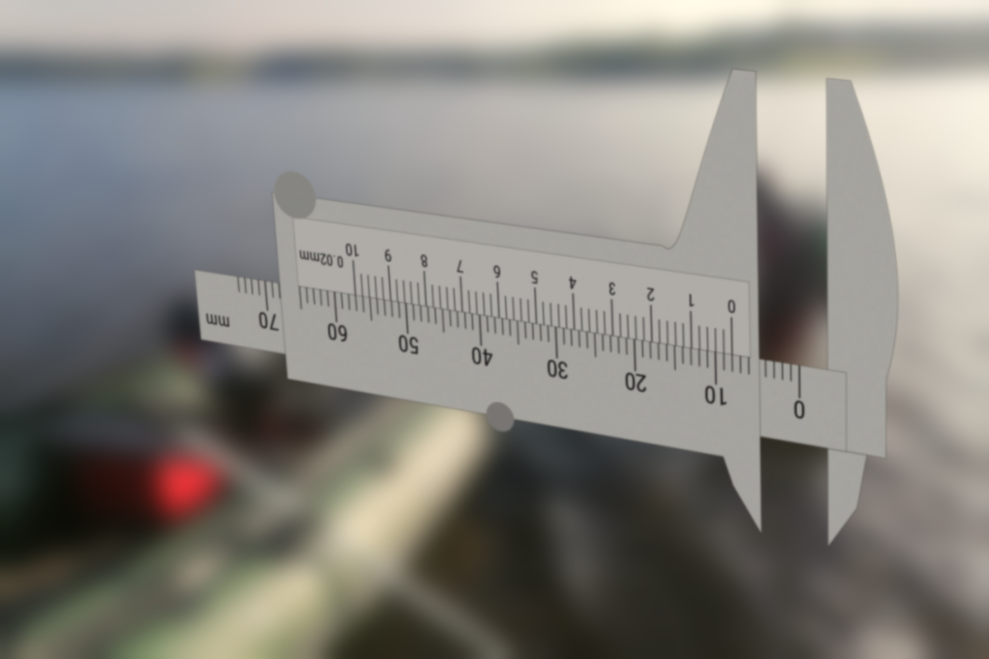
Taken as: 8.0
